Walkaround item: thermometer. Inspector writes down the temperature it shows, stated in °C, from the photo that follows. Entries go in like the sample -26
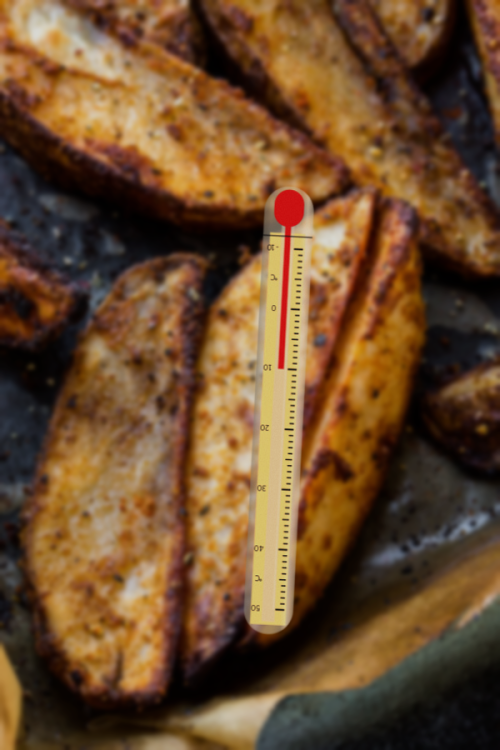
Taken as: 10
